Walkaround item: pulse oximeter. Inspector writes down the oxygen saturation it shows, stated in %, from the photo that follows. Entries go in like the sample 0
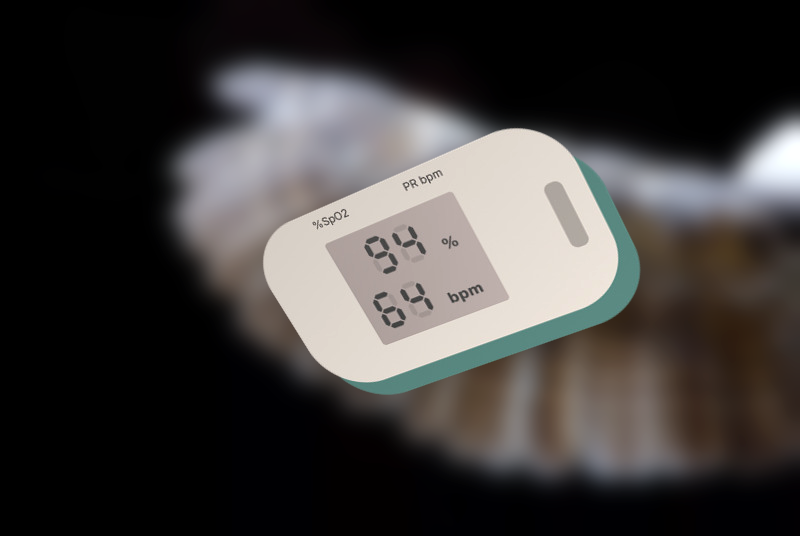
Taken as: 94
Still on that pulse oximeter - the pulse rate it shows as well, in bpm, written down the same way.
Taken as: 64
